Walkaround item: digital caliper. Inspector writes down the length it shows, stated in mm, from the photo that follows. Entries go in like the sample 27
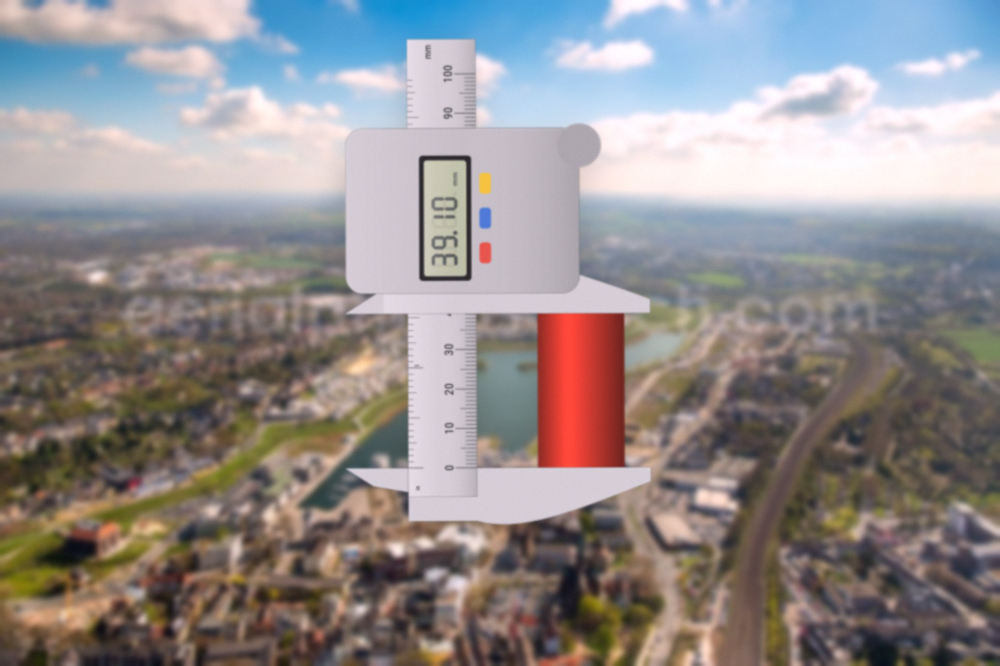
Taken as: 39.10
